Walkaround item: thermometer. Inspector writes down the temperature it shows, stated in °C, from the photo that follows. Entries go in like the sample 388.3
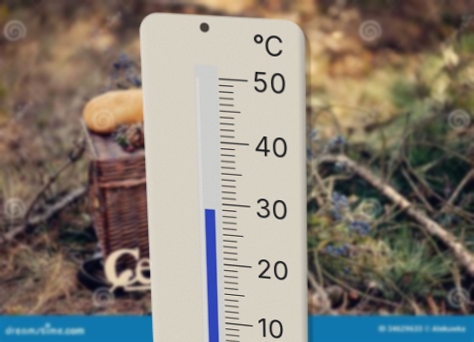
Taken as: 29
